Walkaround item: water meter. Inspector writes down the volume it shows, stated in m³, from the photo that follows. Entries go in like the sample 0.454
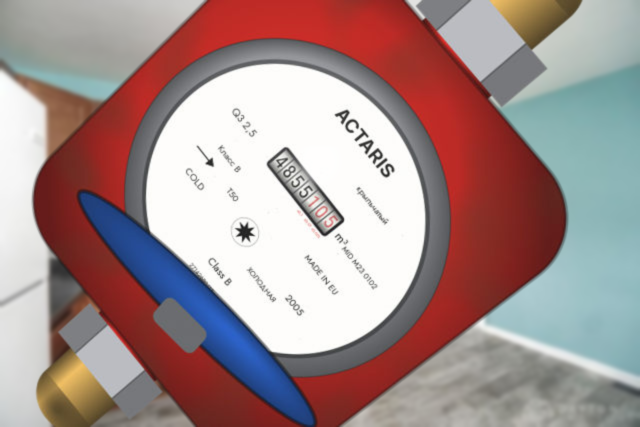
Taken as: 4855.105
